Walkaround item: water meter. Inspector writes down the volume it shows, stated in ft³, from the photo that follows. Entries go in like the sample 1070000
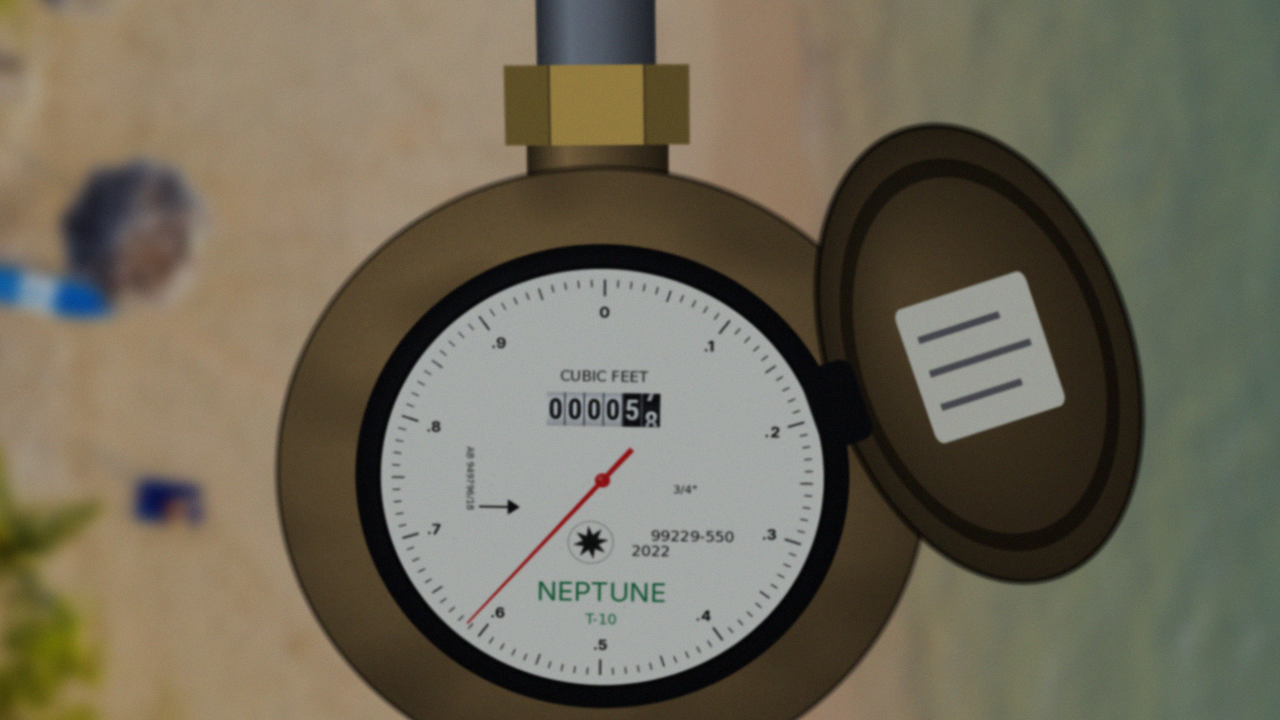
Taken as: 57.61
